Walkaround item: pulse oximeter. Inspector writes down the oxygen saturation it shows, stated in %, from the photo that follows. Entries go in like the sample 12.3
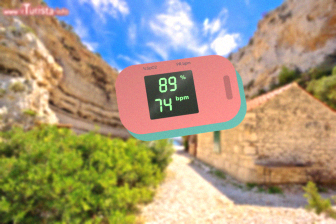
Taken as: 89
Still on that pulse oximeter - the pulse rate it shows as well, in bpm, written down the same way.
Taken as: 74
